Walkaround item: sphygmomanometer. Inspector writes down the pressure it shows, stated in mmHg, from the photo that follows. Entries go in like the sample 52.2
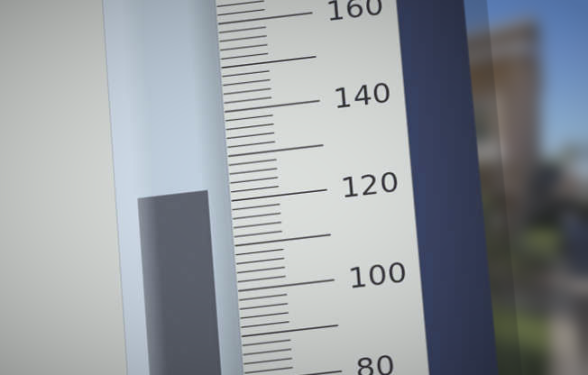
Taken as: 123
